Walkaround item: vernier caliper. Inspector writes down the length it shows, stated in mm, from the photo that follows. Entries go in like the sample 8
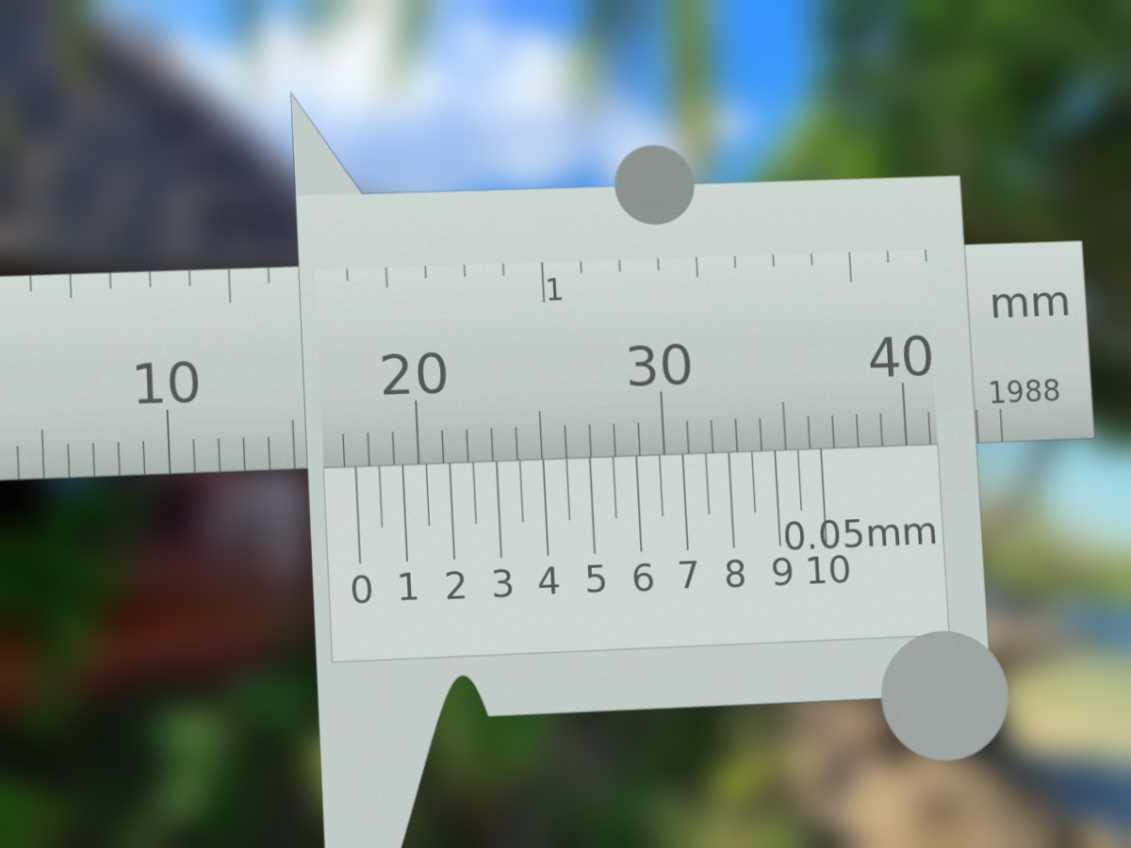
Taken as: 17.45
